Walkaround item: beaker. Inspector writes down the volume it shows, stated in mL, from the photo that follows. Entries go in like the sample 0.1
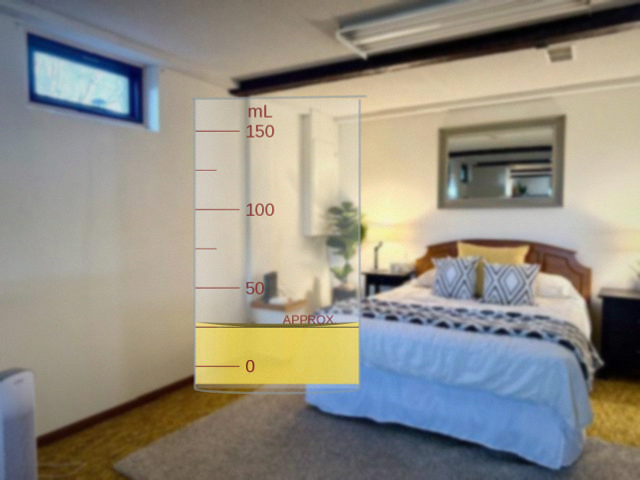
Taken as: 25
